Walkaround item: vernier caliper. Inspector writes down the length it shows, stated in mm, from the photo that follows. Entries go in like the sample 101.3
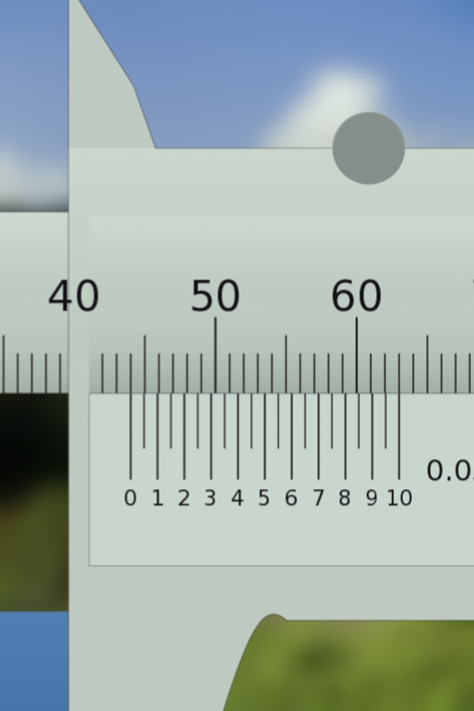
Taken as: 44.0
